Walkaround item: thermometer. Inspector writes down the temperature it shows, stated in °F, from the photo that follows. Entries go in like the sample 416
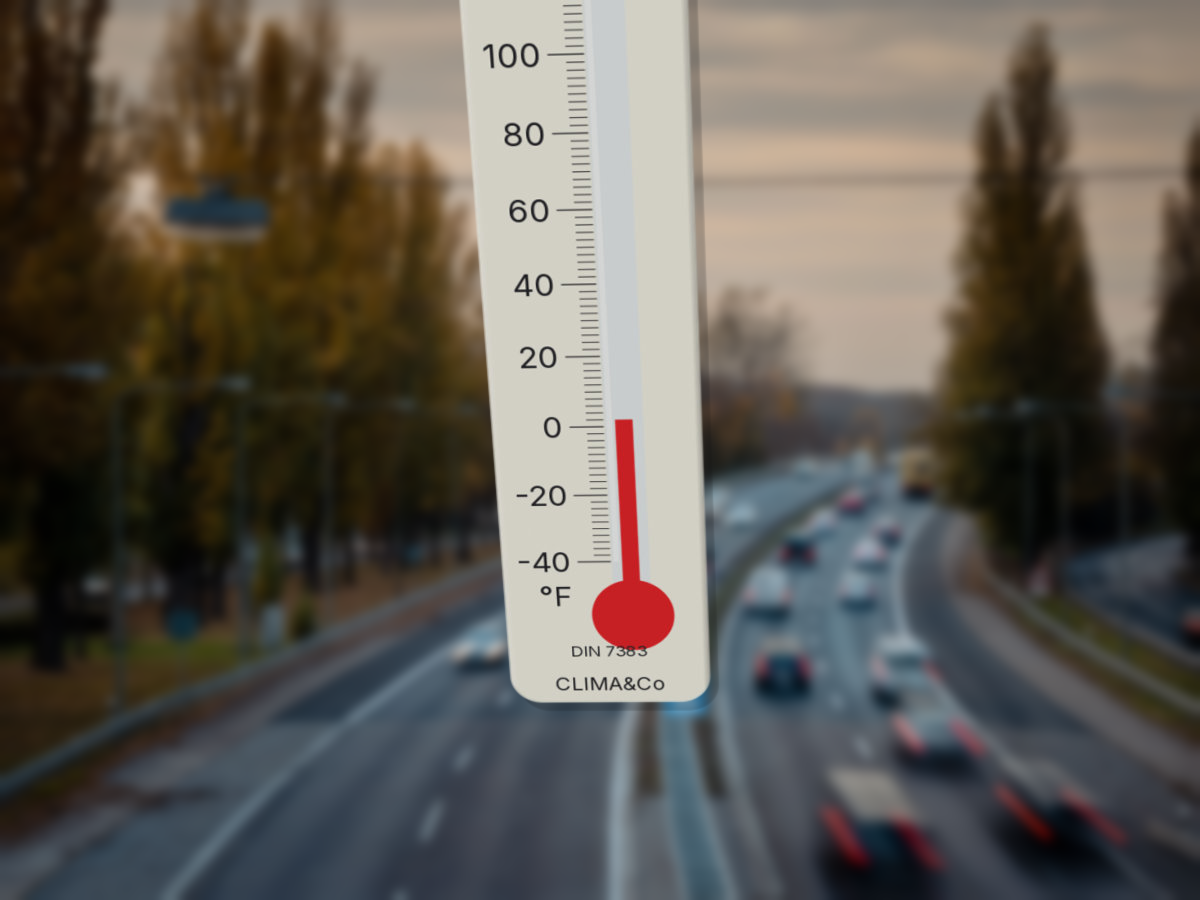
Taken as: 2
